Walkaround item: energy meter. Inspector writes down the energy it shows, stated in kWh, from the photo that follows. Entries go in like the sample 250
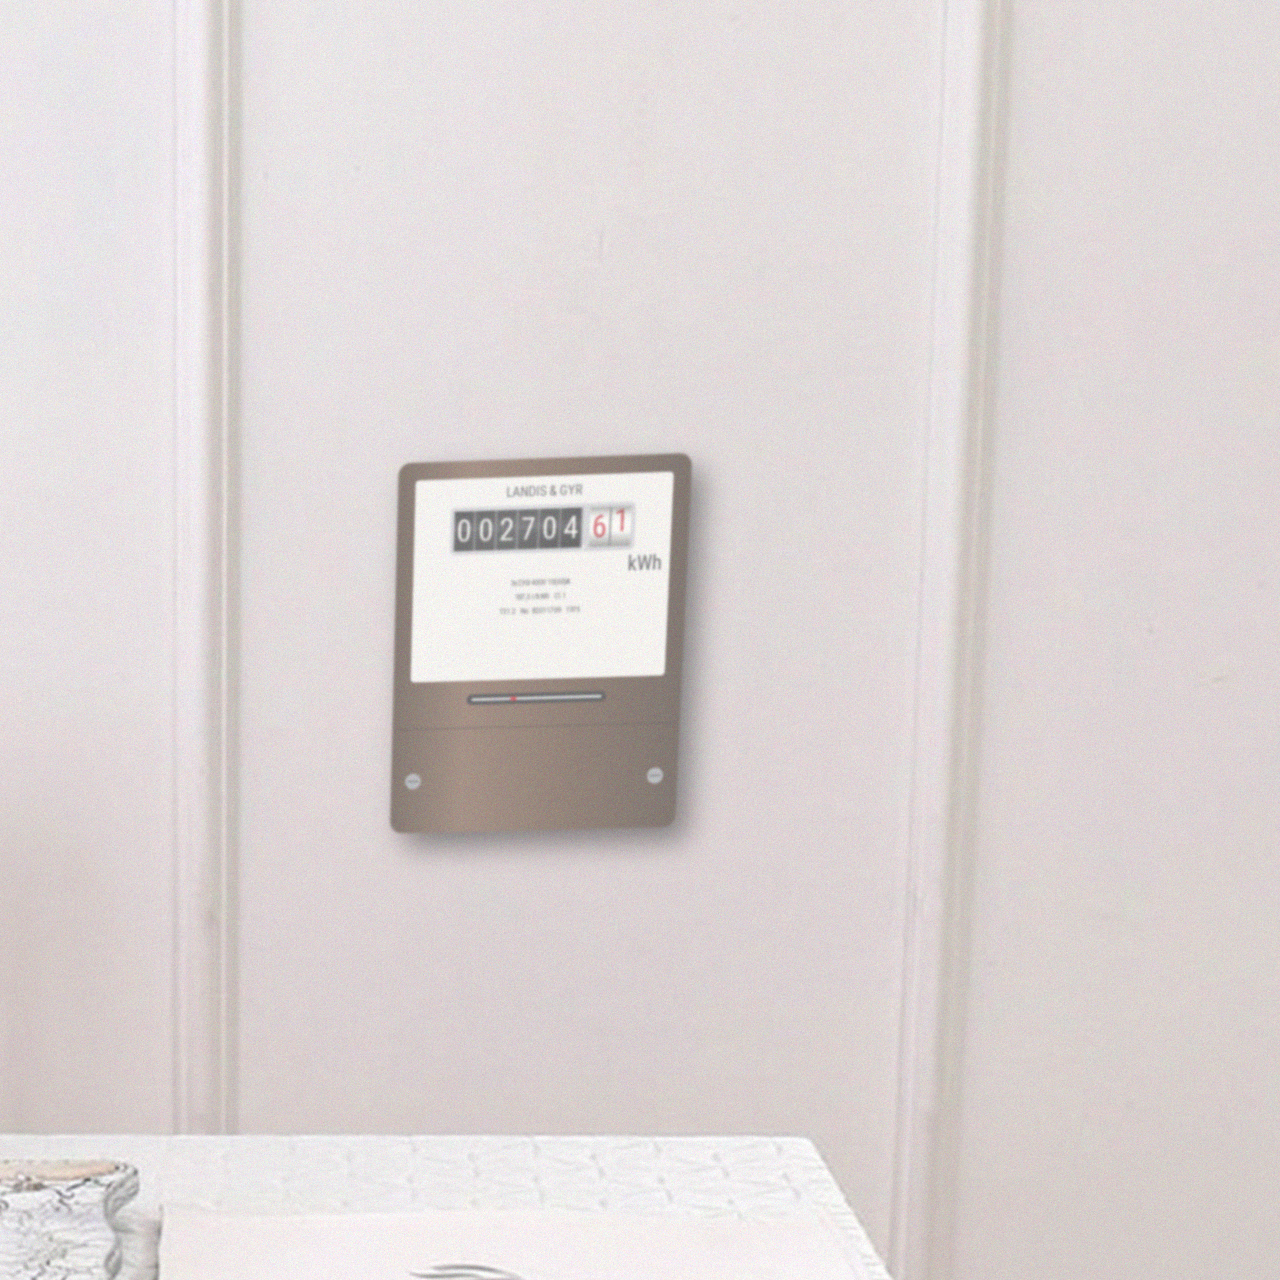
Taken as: 2704.61
